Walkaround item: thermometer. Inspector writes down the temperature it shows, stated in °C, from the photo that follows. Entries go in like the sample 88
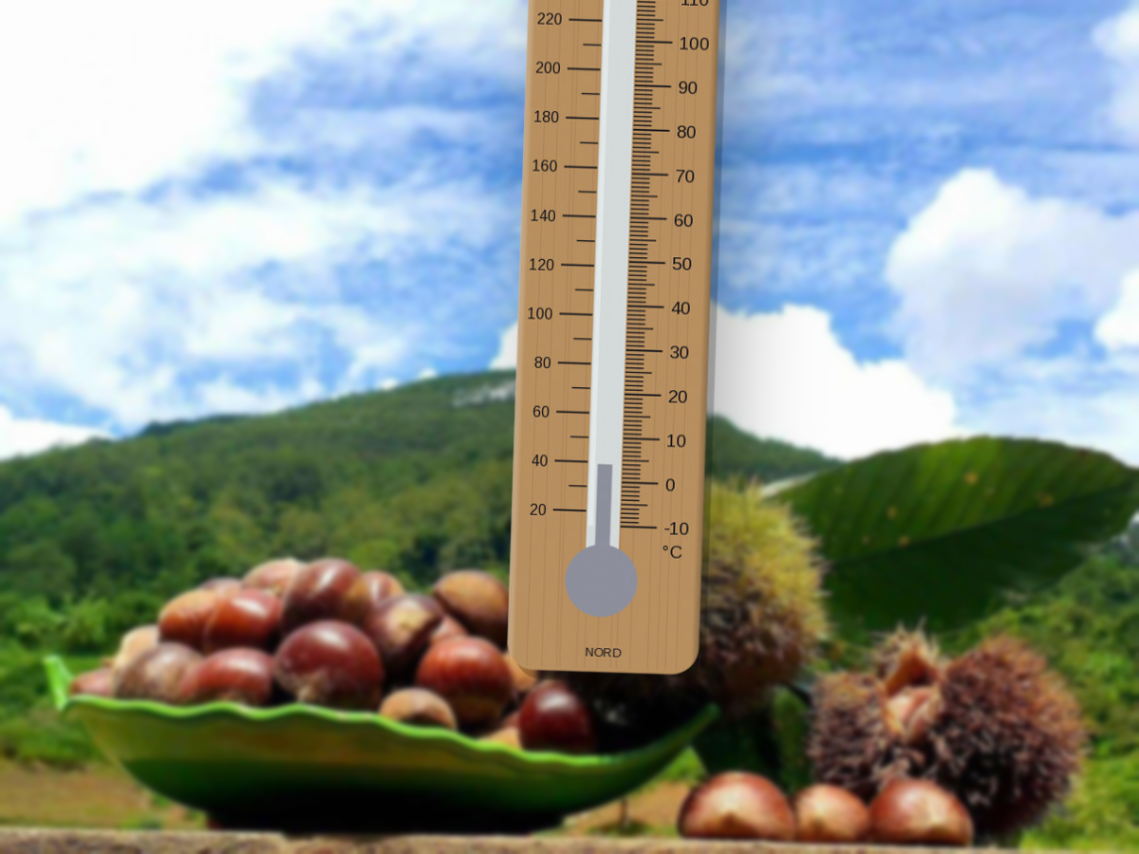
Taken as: 4
